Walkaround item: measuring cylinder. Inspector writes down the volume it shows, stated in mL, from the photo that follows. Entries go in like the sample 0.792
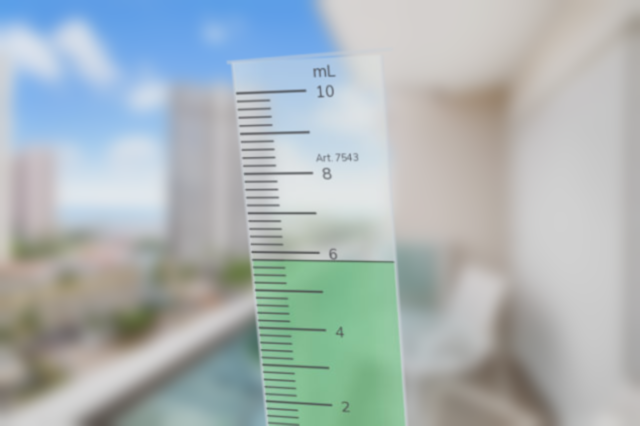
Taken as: 5.8
